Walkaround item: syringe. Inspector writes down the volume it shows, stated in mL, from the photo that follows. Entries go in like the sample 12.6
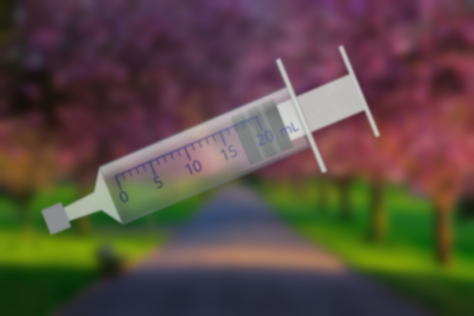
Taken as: 17
